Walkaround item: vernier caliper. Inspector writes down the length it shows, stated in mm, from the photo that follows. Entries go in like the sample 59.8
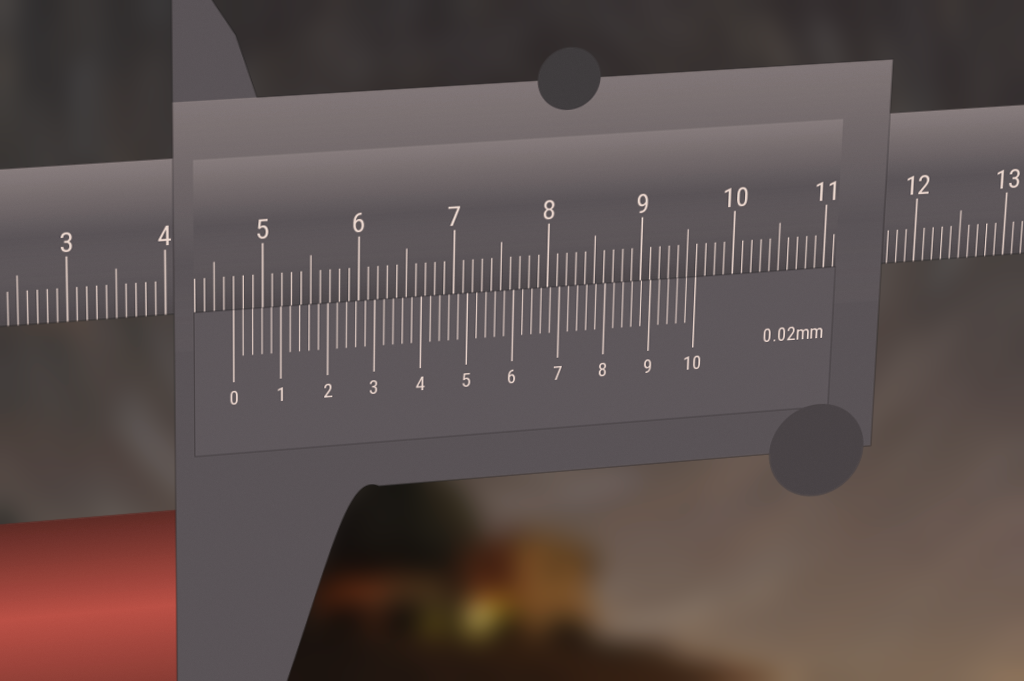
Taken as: 47.0
